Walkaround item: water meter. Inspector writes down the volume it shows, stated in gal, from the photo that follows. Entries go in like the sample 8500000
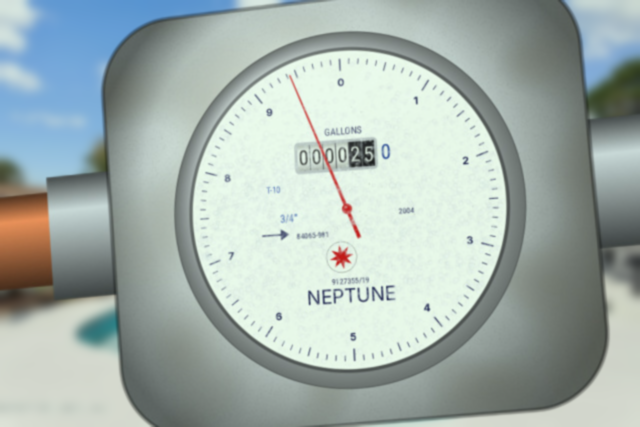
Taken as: 249.4
